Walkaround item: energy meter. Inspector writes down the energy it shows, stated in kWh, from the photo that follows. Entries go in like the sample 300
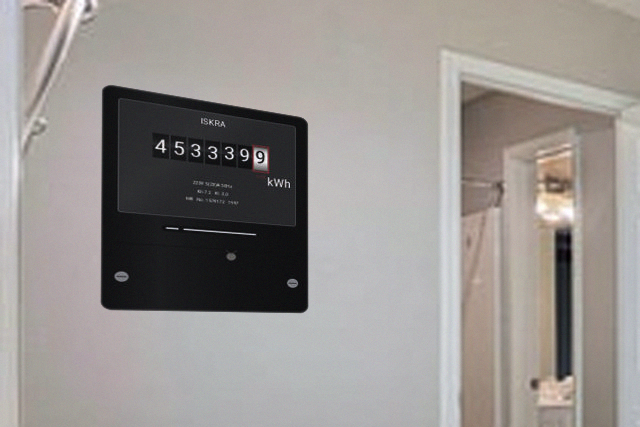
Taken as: 453339.9
